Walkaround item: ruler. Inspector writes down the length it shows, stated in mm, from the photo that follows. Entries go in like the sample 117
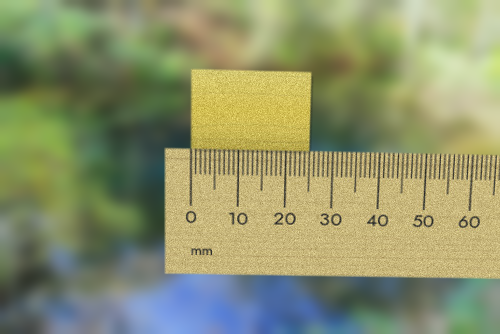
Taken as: 25
